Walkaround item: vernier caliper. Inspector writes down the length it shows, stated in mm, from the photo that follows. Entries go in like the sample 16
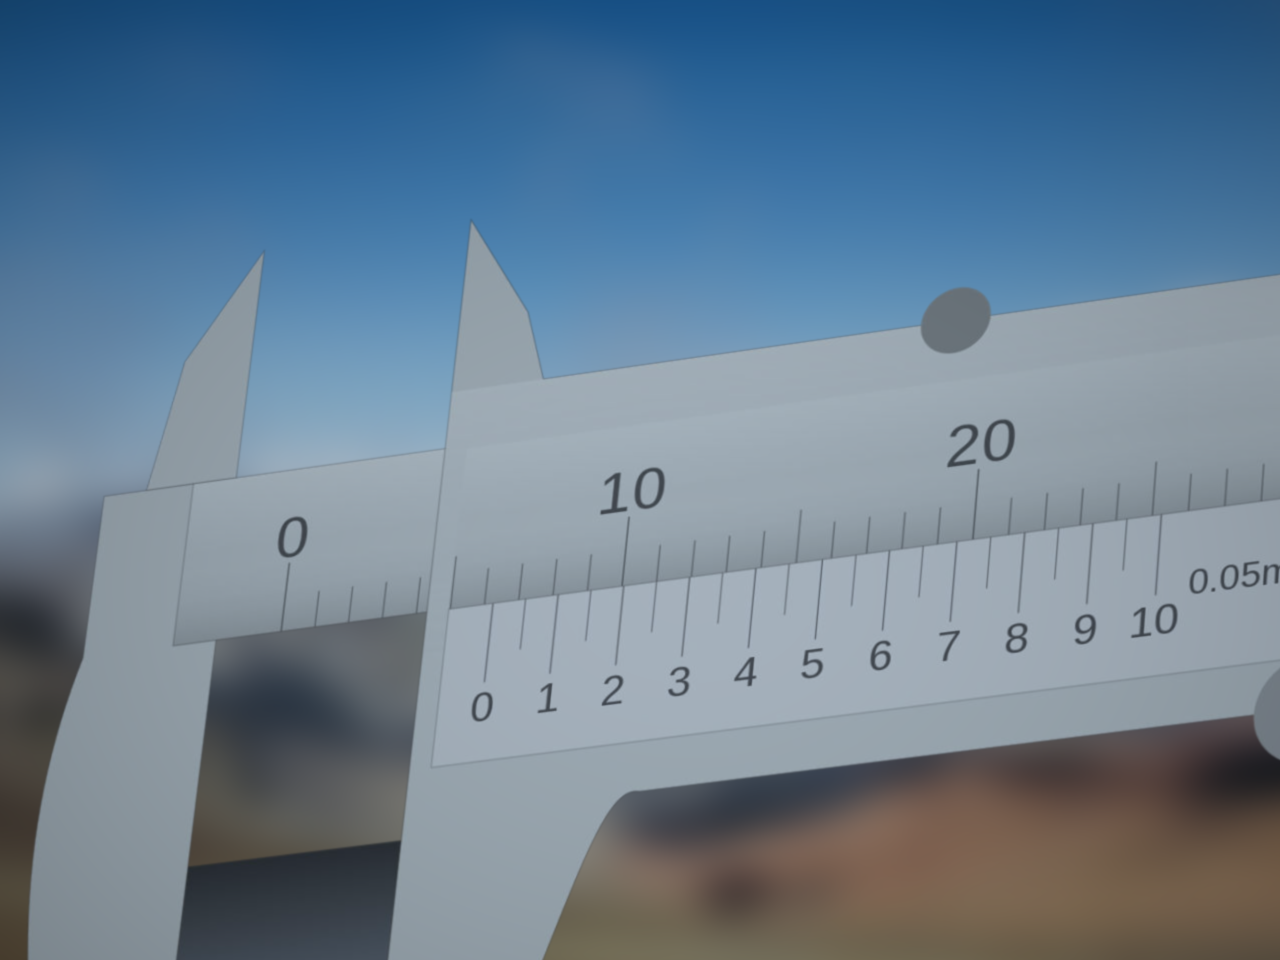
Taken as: 6.25
